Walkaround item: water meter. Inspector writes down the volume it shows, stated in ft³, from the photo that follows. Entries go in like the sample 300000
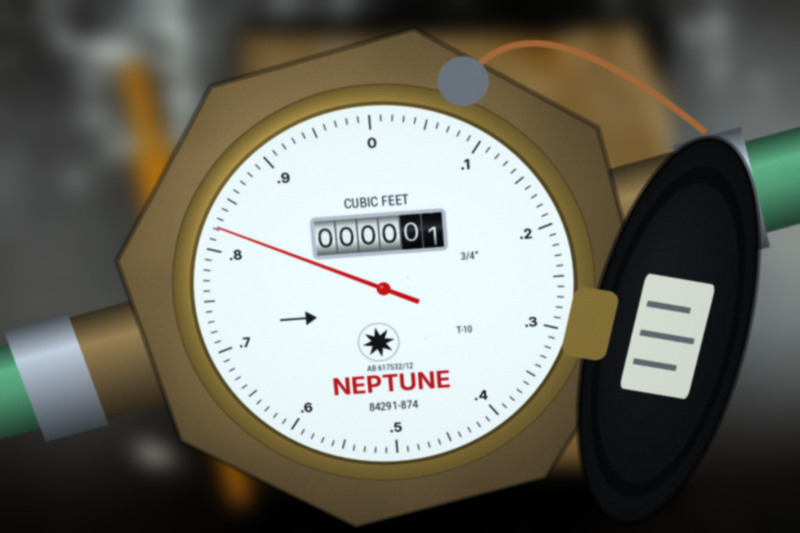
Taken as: 0.82
